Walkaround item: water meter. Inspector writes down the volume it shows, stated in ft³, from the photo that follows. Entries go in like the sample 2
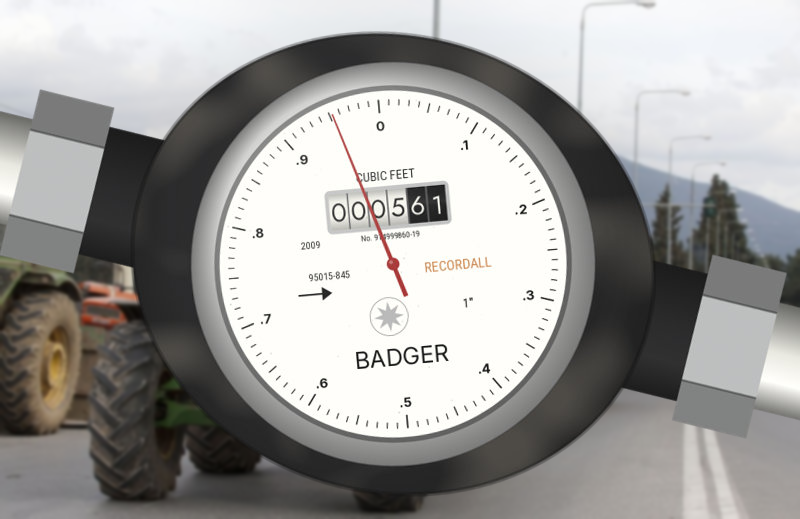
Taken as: 560.95
